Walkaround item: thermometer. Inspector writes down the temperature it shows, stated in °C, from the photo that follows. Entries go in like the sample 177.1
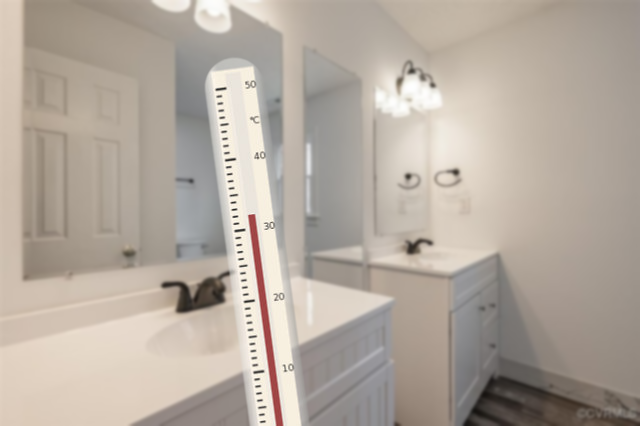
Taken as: 32
